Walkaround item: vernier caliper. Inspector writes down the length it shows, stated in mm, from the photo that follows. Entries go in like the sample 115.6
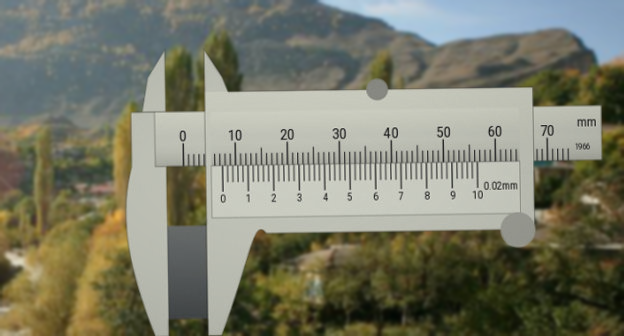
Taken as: 7.5
